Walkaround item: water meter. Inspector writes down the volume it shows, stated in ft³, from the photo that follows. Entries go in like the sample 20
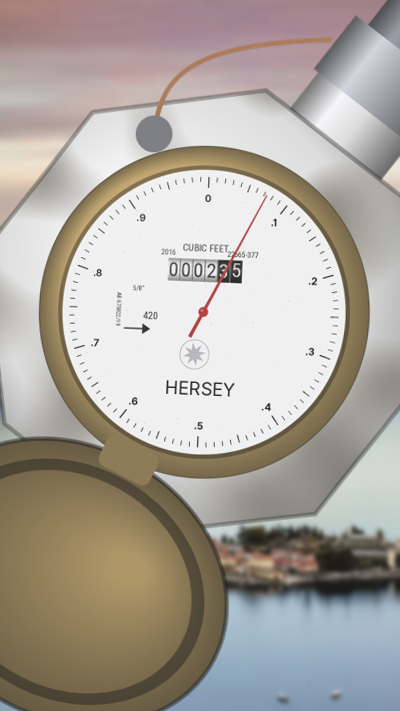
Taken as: 235.07
